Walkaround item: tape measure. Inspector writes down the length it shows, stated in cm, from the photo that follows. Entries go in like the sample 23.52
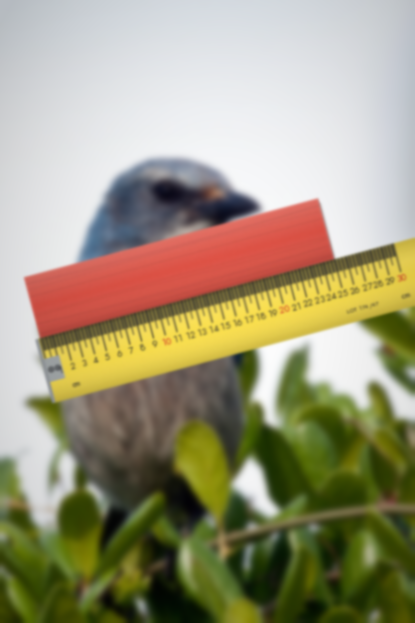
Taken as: 25
